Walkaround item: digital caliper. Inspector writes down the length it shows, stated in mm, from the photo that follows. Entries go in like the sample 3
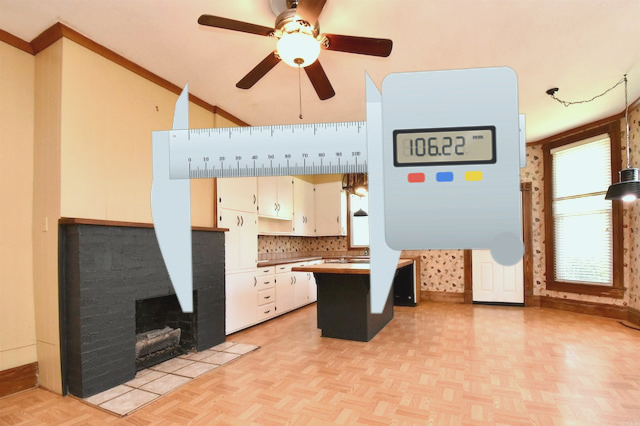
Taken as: 106.22
